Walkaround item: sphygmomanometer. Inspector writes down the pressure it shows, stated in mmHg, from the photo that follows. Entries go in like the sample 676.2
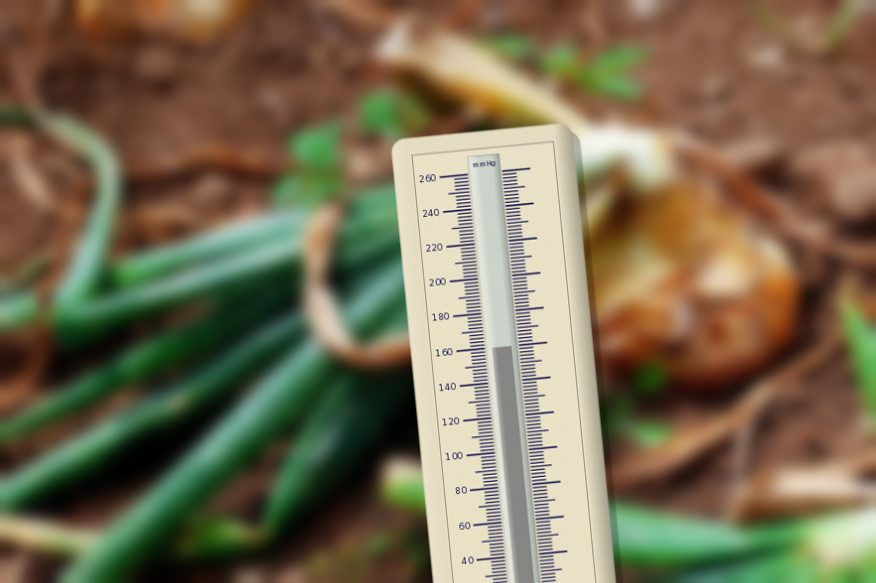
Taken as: 160
